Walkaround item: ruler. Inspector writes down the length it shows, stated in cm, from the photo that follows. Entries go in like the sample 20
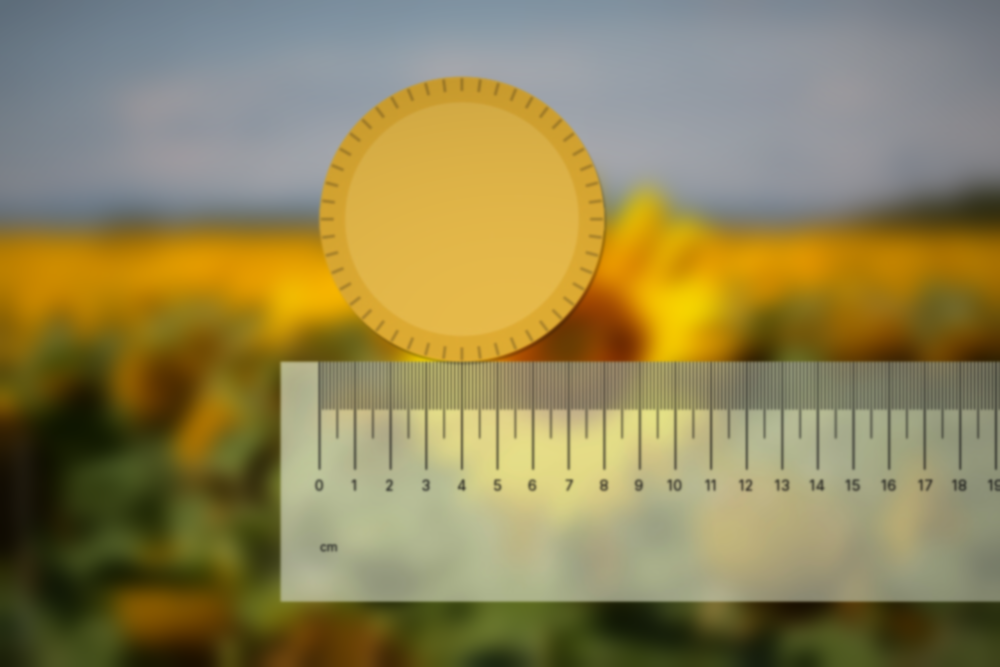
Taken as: 8
